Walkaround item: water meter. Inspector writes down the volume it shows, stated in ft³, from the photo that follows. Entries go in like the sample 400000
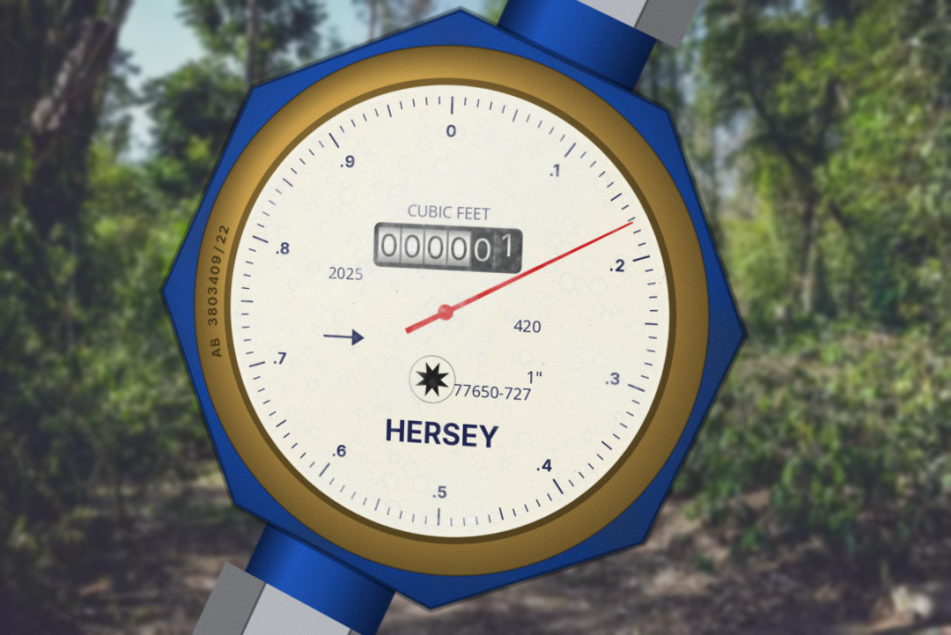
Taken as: 1.17
